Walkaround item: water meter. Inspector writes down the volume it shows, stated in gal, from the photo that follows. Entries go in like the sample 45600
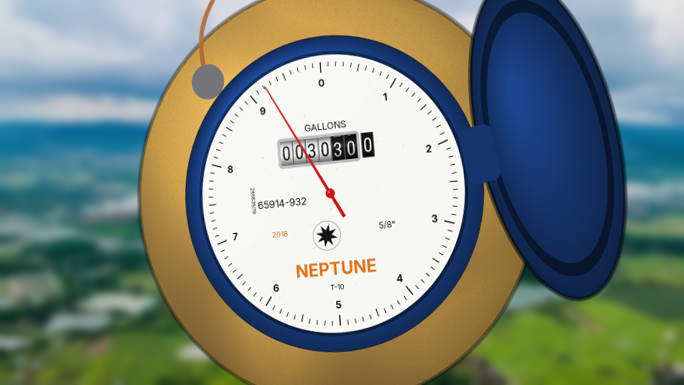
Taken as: 30299.2
